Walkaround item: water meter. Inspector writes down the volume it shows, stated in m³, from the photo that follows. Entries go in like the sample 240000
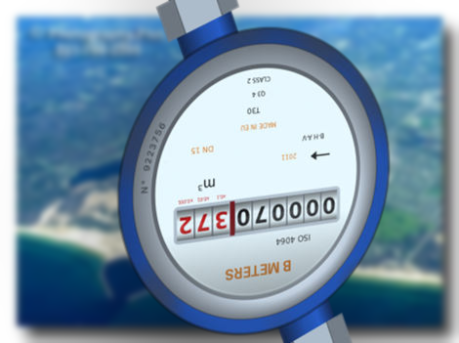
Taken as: 70.372
